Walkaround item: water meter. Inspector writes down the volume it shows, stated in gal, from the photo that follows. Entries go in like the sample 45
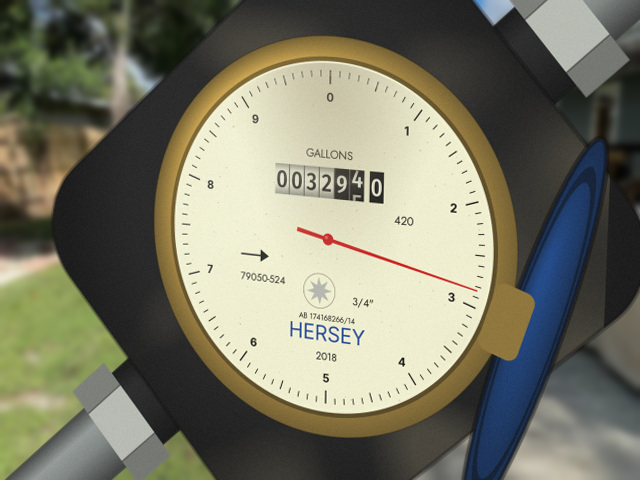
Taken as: 32942.8
